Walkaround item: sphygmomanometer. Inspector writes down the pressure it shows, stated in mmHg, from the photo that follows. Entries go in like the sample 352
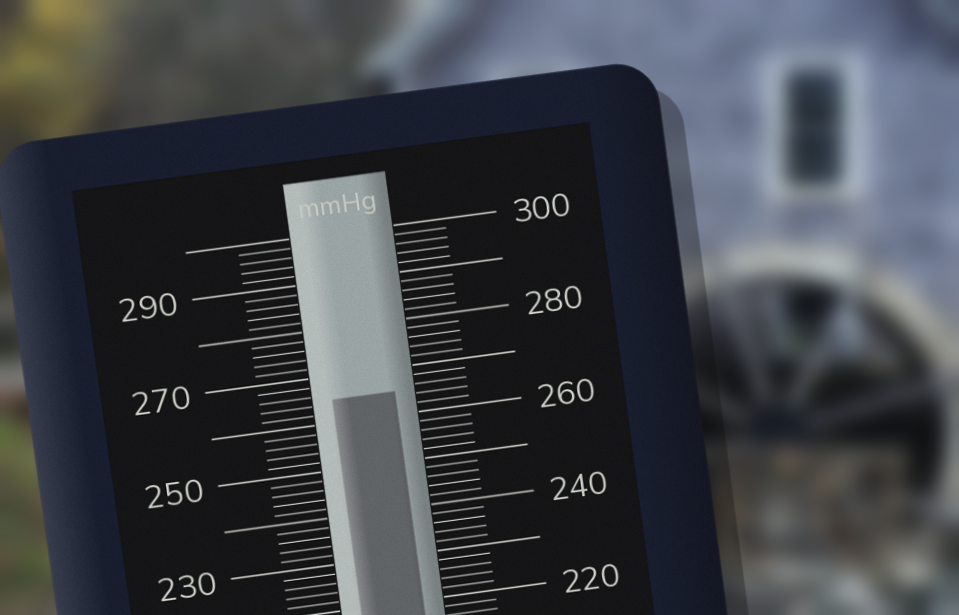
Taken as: 265
